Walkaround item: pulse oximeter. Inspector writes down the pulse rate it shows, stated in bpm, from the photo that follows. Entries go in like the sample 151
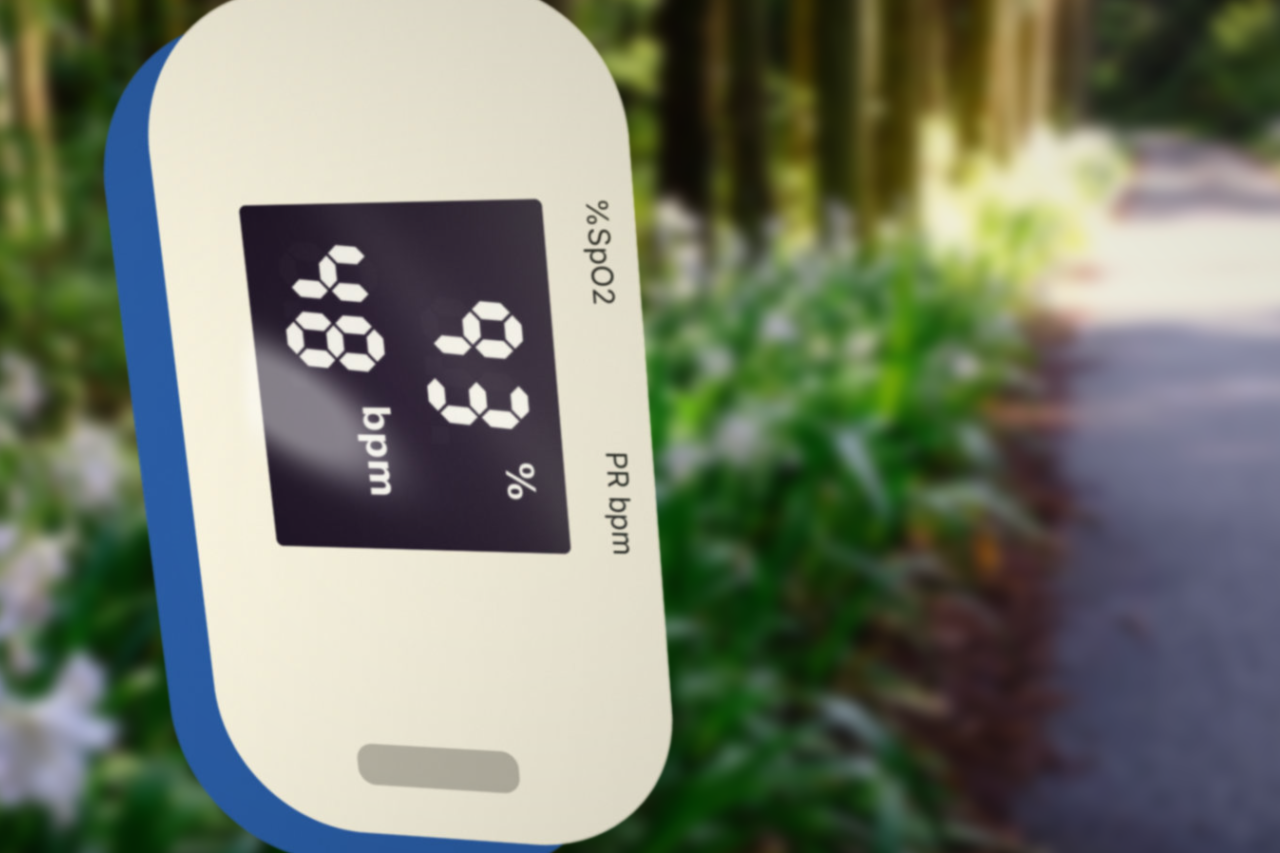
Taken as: 48
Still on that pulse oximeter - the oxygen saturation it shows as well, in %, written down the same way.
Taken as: 93
